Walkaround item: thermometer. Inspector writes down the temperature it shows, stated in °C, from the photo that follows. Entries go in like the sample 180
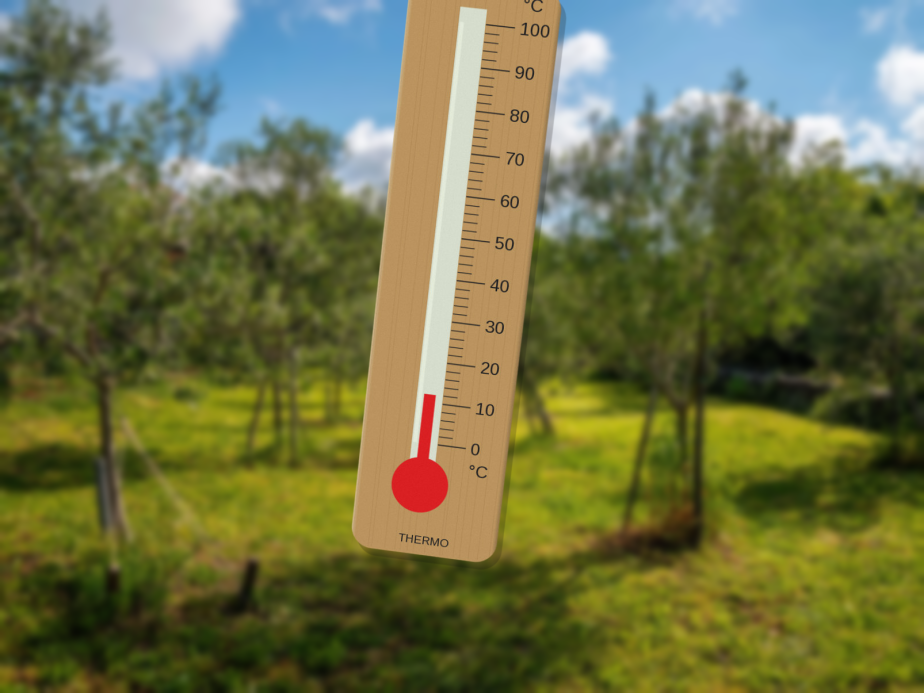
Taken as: 12
